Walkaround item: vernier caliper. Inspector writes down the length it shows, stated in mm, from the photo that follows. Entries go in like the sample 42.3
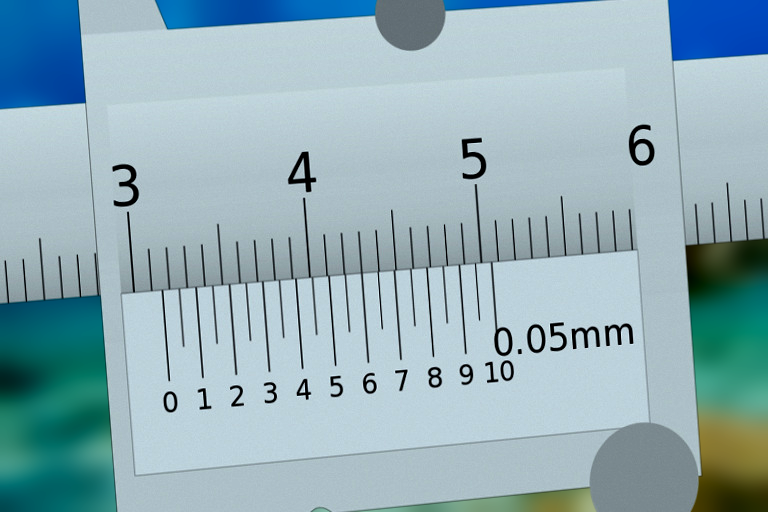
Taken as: 31.6
